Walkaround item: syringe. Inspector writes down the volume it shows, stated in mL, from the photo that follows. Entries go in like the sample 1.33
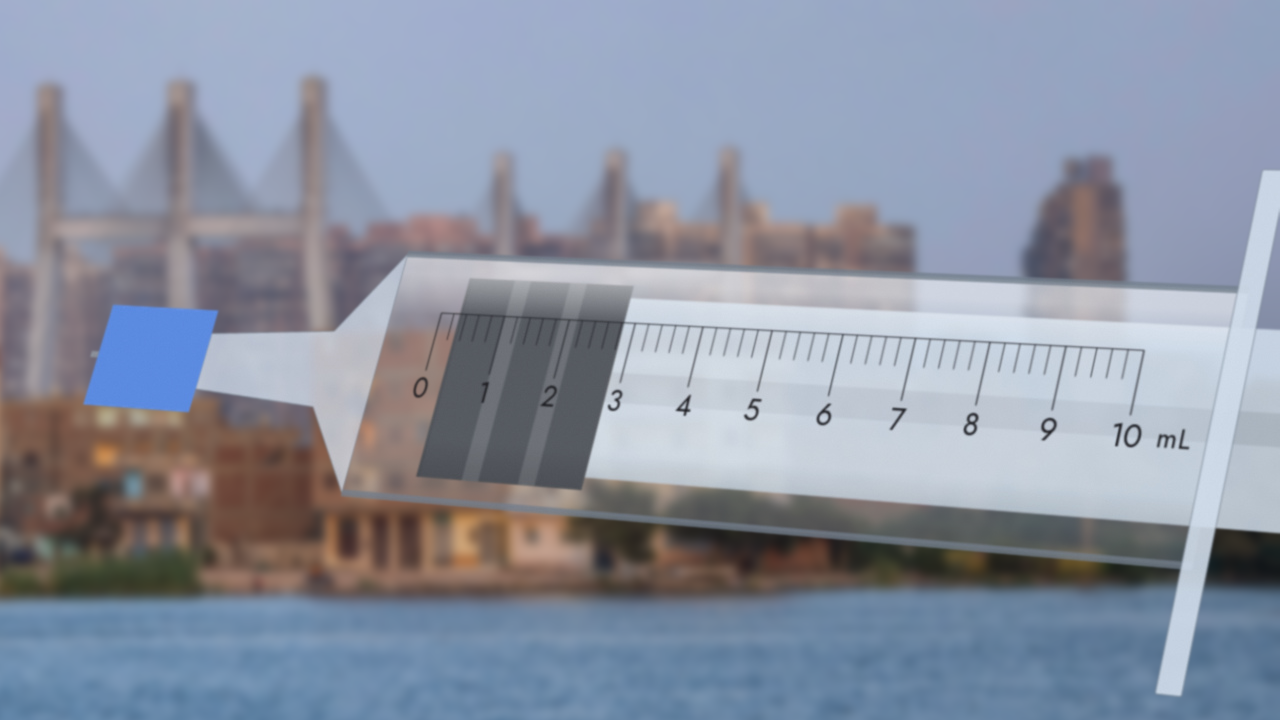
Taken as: 0.3
